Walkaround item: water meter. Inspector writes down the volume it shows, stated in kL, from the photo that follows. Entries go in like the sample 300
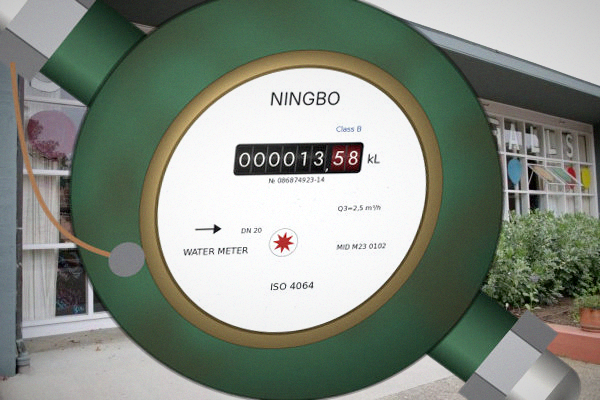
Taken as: 13.58
